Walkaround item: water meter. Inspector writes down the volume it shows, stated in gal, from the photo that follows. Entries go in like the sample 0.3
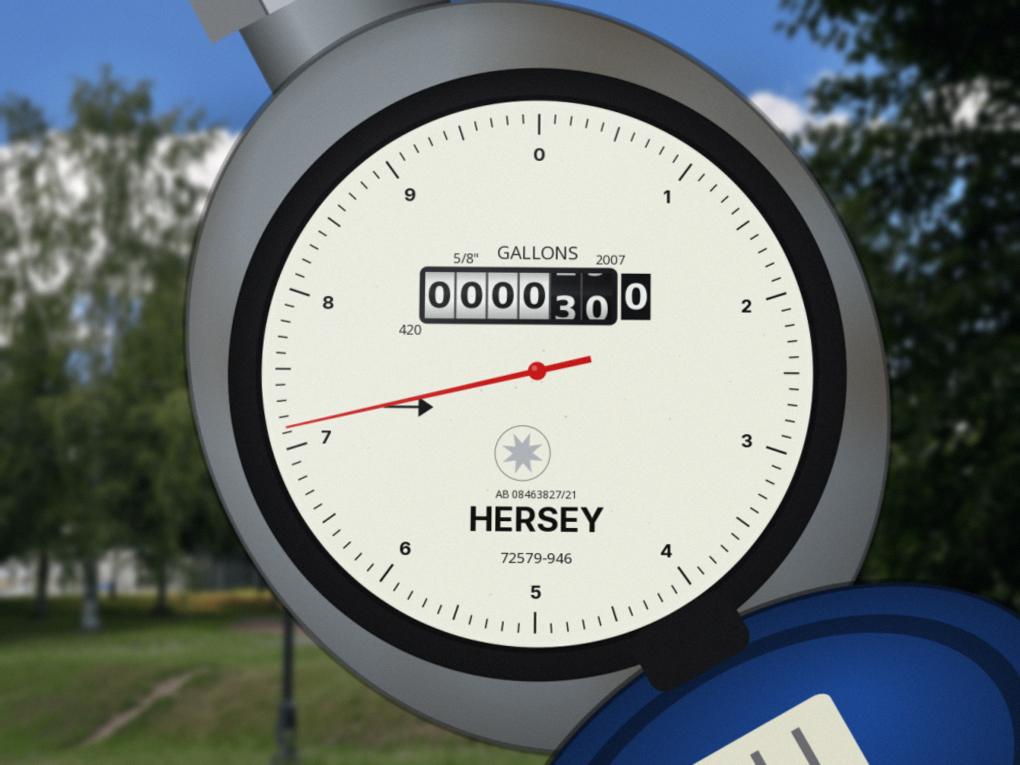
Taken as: 297.1
